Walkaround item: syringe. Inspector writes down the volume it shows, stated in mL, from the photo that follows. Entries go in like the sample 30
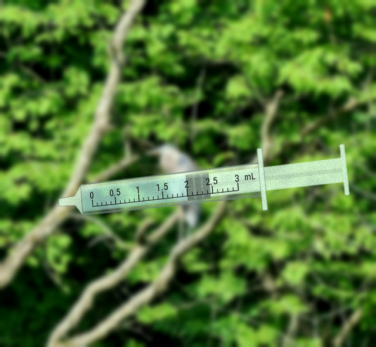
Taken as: 2
